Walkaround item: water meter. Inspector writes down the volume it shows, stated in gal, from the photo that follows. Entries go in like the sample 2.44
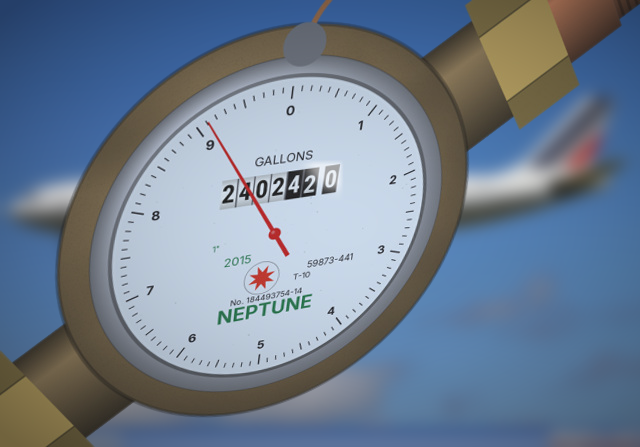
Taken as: 2402419.1
